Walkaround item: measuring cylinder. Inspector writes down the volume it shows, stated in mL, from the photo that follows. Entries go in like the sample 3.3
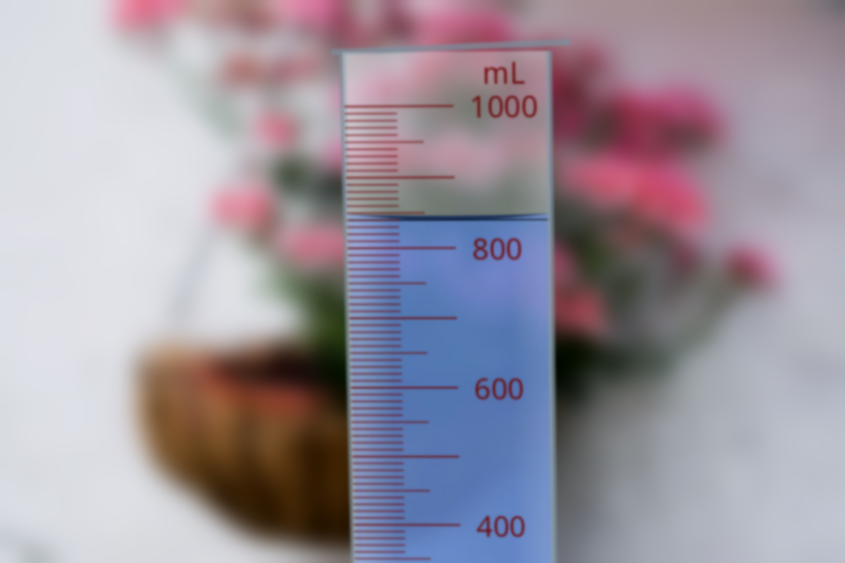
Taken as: 840
